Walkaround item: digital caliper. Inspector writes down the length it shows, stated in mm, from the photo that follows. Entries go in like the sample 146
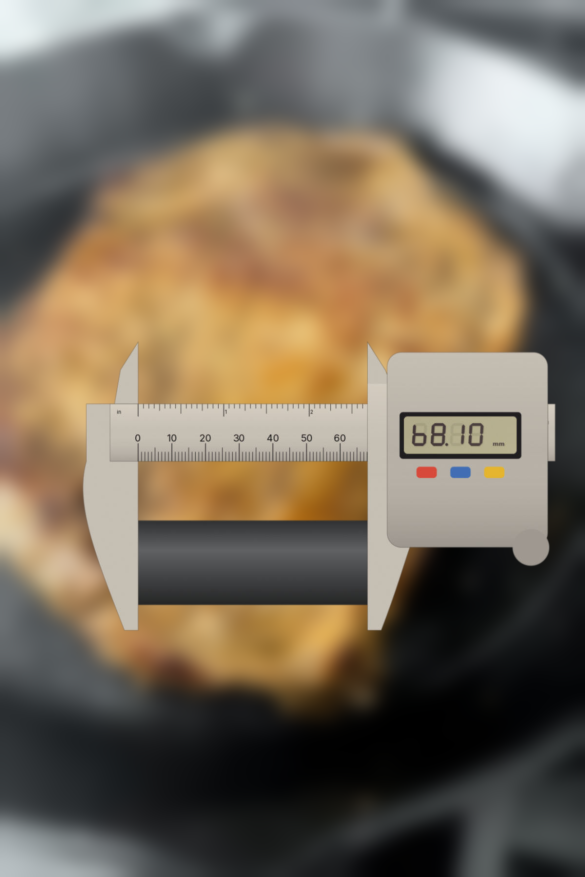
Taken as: 68.10
